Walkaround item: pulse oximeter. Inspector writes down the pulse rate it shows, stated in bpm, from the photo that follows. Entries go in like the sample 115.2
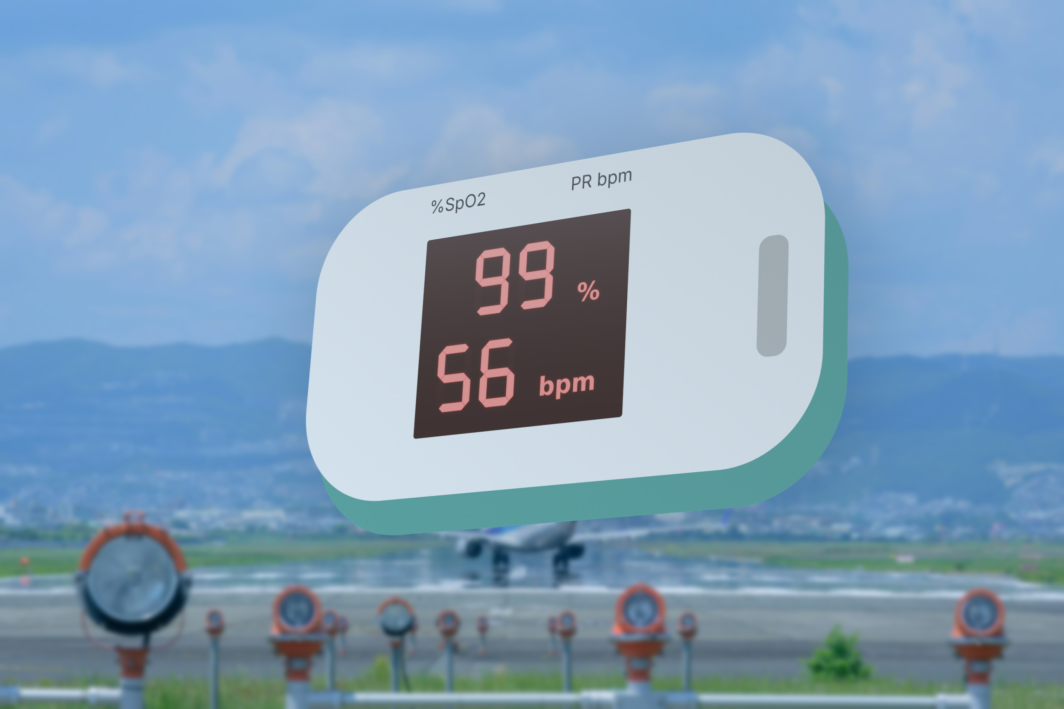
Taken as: 56
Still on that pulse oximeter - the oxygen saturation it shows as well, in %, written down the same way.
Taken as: 99
